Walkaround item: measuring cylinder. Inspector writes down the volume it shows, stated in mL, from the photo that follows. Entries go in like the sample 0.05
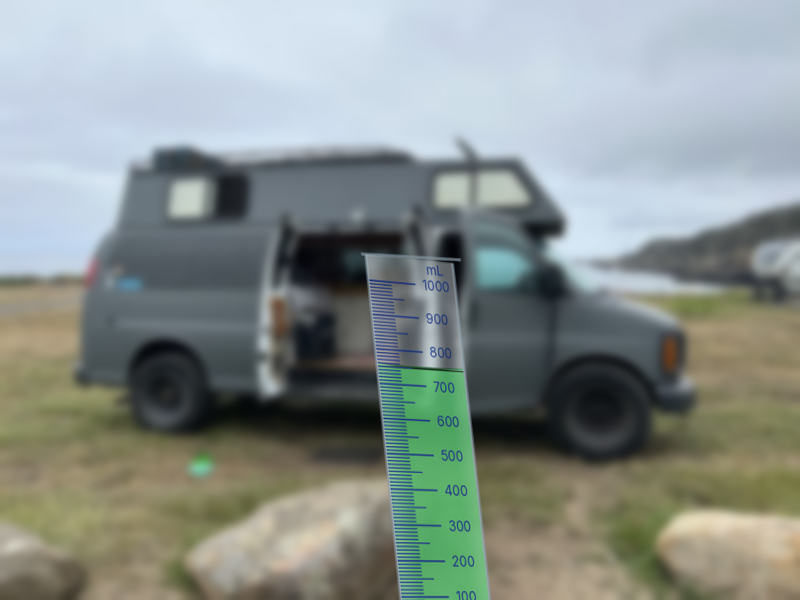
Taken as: 750
